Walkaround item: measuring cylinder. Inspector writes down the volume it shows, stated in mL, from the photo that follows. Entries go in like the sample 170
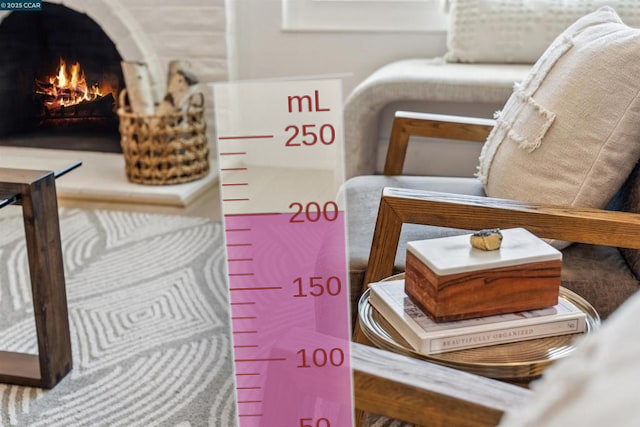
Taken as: 200
